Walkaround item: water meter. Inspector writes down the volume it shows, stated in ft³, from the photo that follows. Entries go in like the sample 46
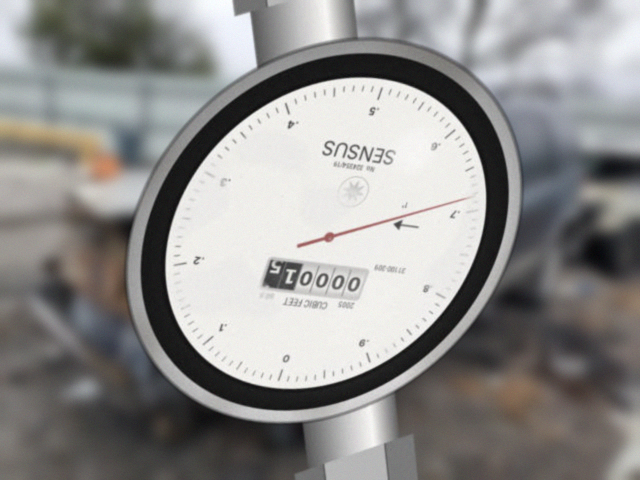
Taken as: 14.68
